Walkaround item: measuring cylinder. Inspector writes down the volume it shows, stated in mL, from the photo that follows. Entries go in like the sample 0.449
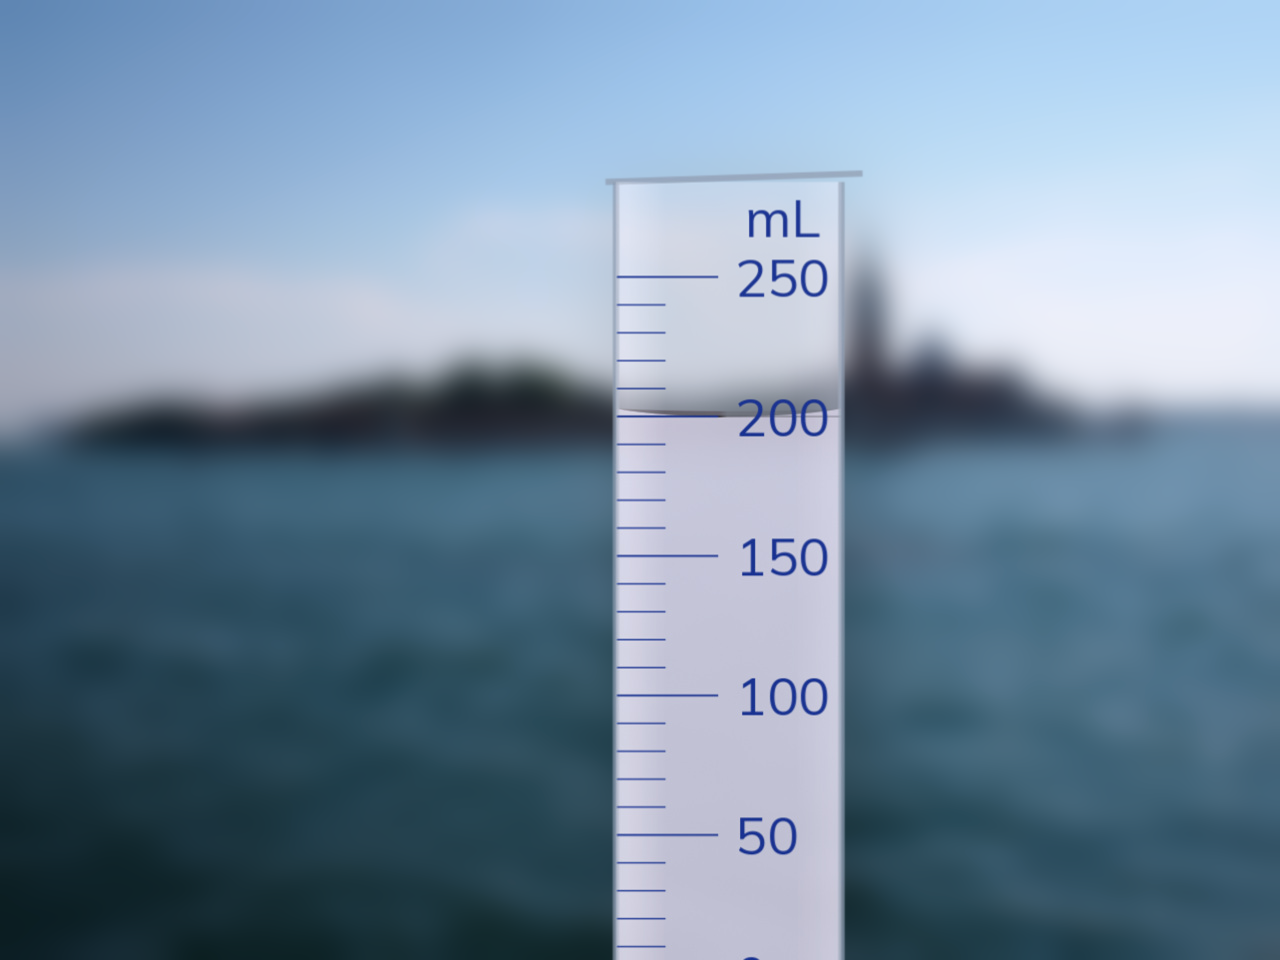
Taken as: 200
